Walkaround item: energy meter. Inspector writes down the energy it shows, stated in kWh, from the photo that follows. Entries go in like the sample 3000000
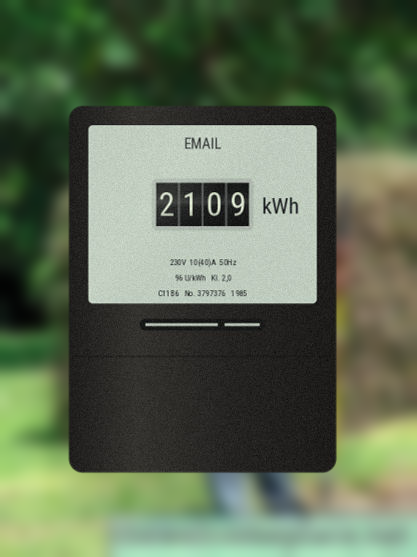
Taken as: 2109
